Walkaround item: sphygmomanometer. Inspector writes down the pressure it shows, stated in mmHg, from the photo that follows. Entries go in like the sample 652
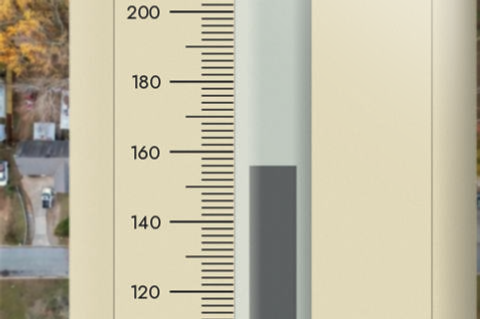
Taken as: 156
